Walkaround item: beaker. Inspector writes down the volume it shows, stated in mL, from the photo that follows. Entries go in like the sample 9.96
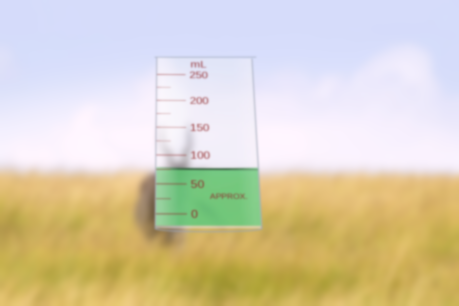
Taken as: 75
